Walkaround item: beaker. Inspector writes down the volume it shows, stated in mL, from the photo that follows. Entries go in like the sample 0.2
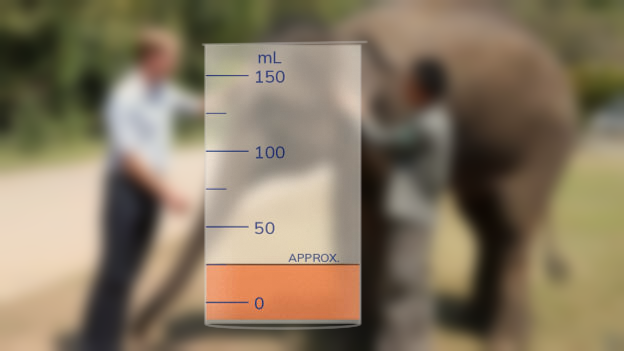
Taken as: 25
